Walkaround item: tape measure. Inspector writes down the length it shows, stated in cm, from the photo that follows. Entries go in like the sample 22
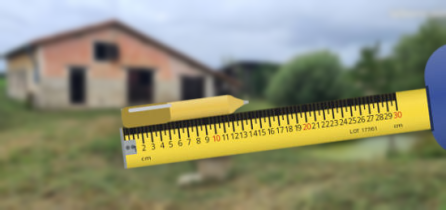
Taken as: 14
